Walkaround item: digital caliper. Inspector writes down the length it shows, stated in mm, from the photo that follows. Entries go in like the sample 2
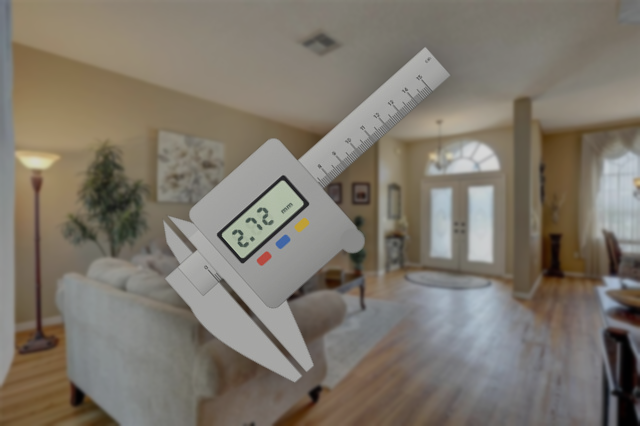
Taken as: 2.72
